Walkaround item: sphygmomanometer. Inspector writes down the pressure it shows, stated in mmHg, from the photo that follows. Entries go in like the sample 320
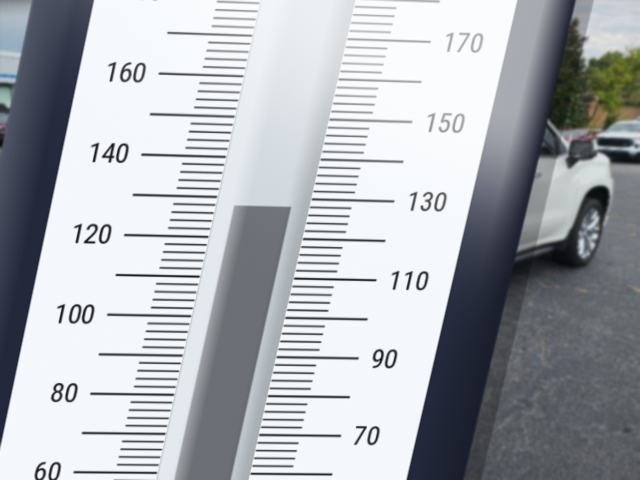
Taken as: 128
